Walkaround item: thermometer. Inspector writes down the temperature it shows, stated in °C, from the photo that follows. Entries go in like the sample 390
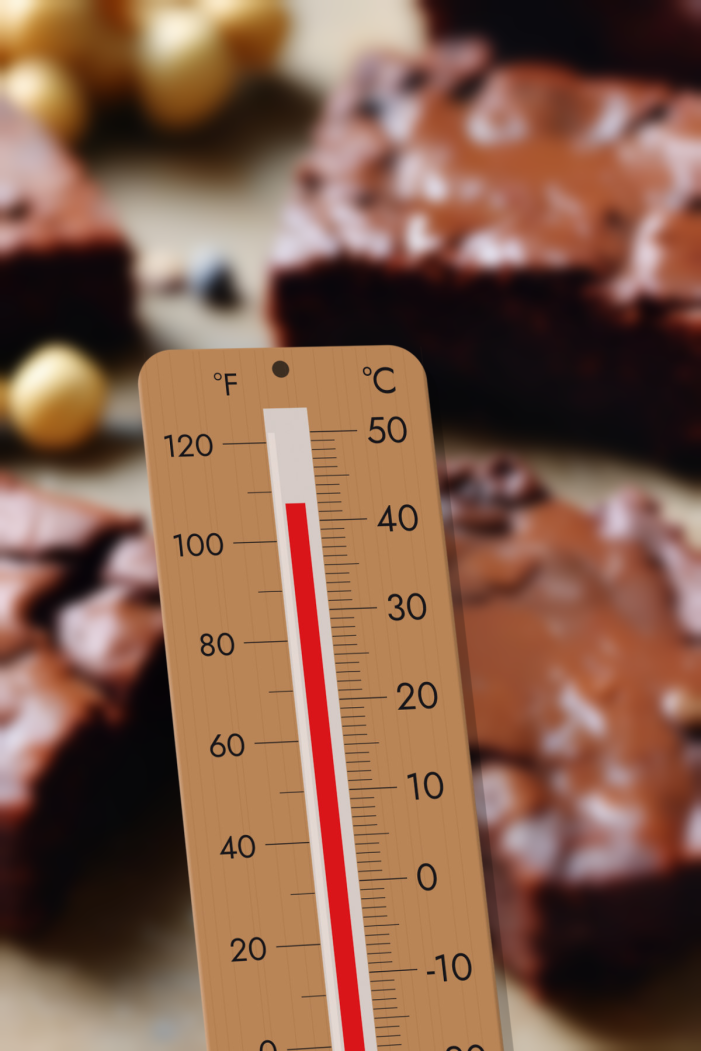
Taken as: 42
